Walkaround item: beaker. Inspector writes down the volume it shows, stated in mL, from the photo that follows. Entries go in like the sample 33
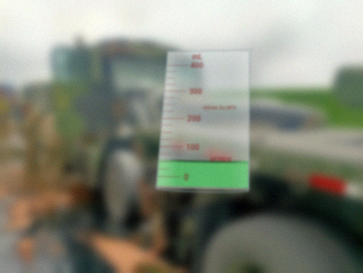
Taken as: 50
